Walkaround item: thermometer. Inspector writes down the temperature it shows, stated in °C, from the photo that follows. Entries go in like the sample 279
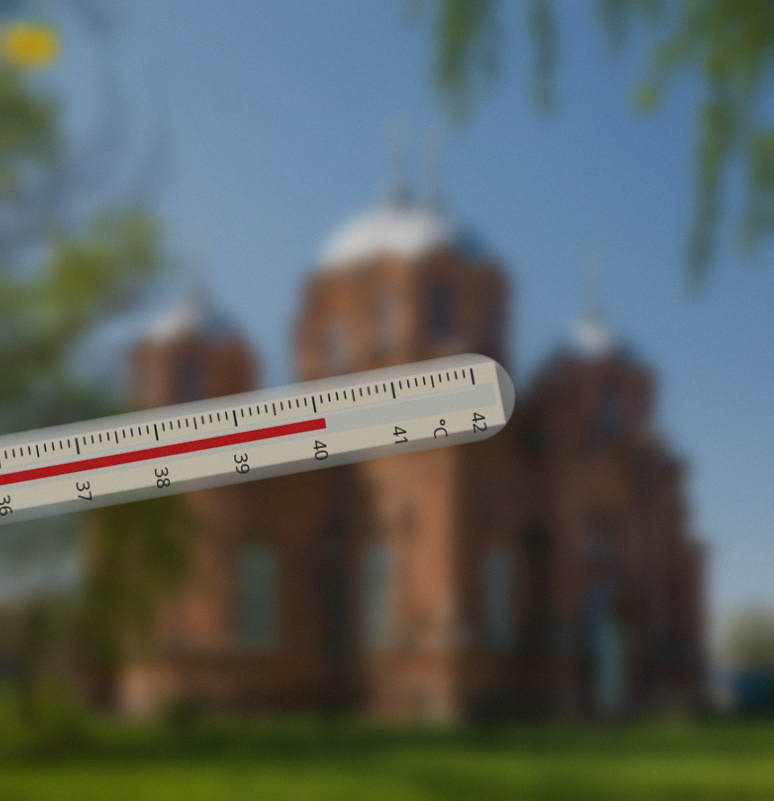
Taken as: 40.1
